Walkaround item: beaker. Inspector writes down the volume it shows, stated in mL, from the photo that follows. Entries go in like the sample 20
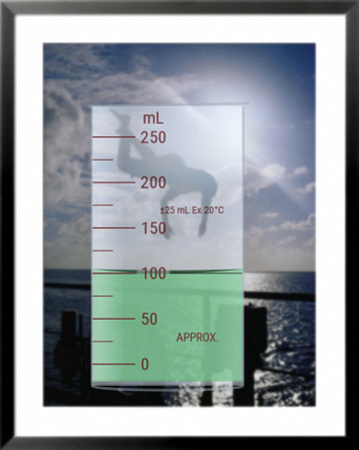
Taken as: 100
